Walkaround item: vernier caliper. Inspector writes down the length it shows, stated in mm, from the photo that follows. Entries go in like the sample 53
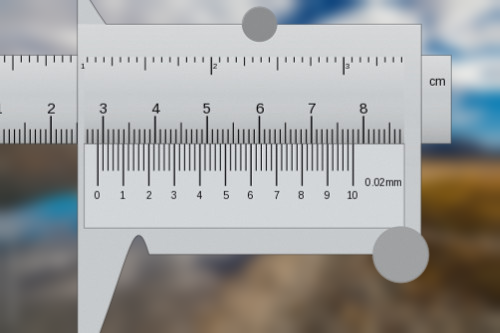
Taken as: 29.0
